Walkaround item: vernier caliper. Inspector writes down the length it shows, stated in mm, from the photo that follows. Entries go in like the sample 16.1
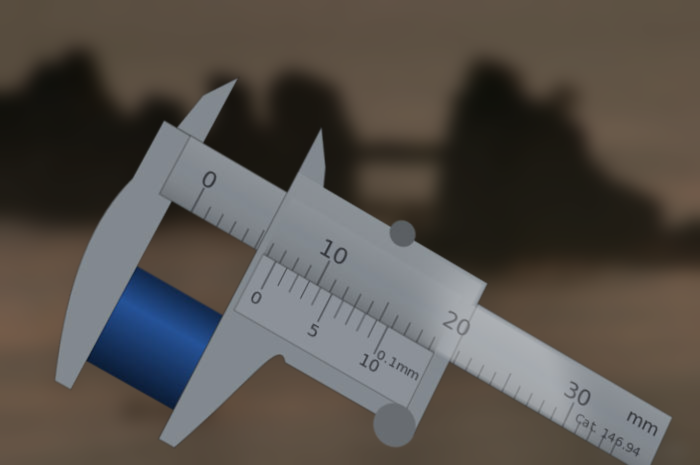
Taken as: 6.7
